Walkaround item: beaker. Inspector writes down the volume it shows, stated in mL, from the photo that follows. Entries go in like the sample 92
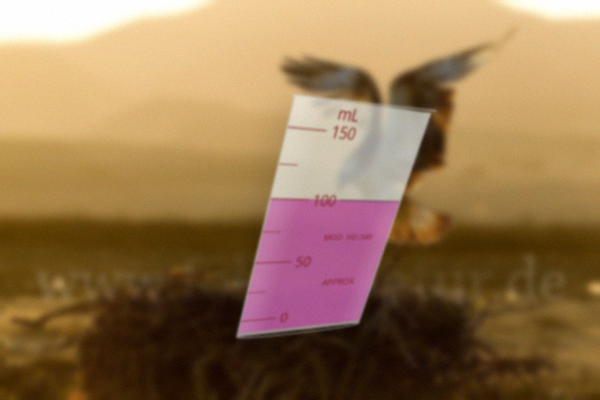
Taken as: 100
